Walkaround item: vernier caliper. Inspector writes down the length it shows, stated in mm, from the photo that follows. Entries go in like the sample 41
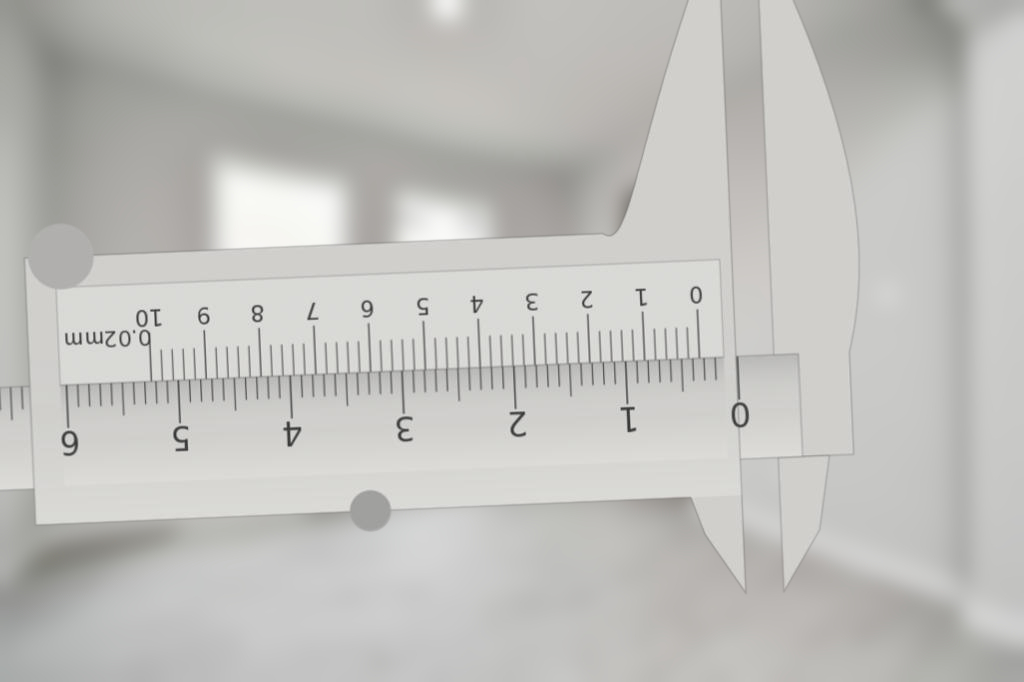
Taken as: 3.4
